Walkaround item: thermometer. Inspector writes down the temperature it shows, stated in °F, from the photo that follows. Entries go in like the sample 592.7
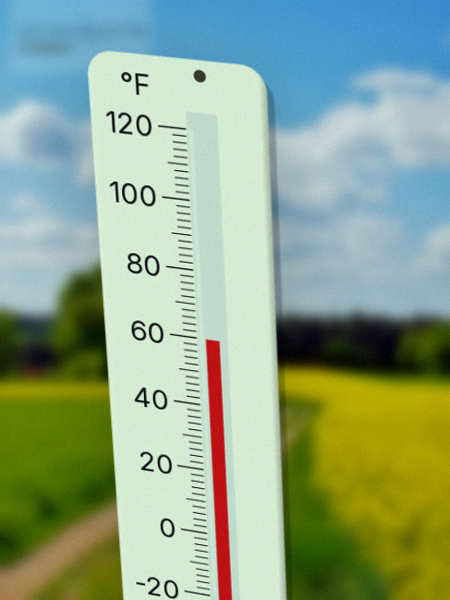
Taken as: 60
